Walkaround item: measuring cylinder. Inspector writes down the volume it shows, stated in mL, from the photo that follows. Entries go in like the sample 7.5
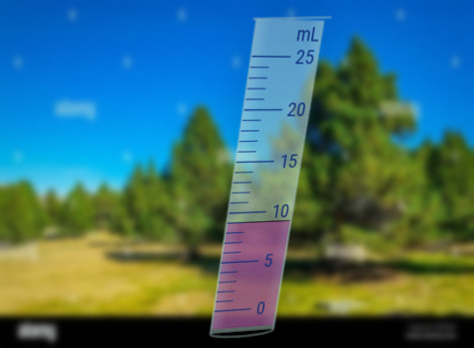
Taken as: 9
